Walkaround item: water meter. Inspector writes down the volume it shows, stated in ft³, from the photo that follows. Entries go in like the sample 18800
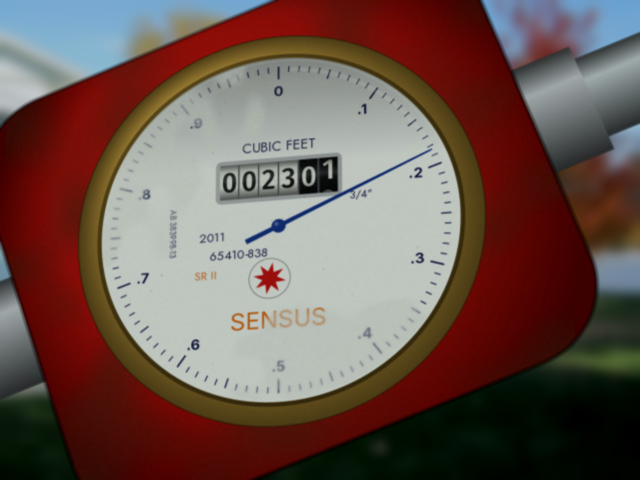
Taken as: 2301.18
